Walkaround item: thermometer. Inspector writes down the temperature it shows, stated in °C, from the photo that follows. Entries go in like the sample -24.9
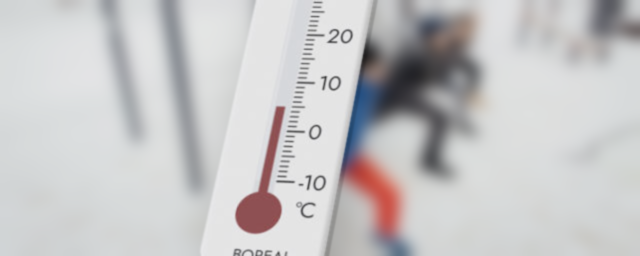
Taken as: 5
